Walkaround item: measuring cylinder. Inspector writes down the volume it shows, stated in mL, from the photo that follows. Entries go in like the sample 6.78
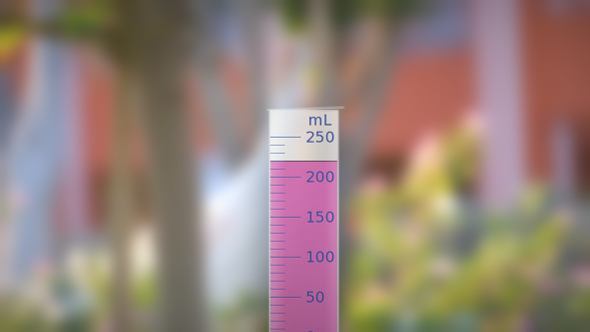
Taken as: 220
